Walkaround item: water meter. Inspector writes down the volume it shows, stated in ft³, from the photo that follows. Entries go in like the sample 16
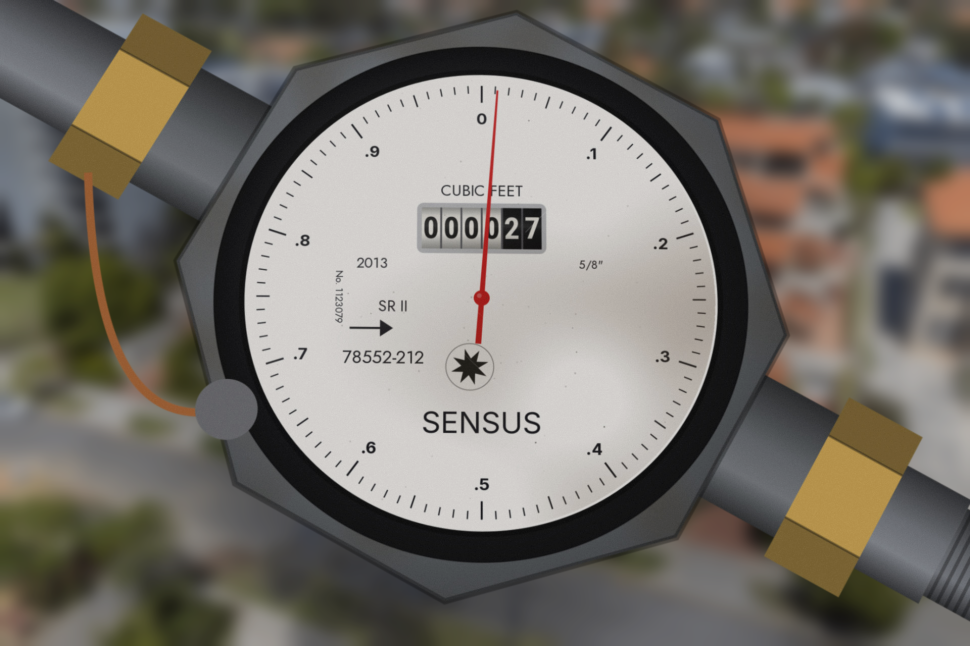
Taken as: 27.01
